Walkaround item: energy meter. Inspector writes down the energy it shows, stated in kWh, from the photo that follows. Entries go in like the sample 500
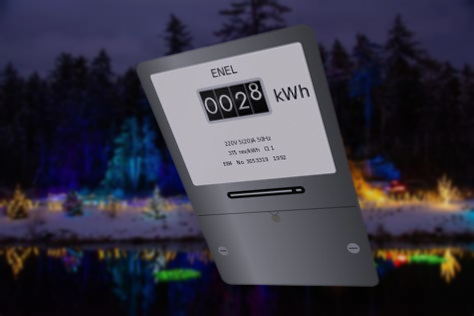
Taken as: 28
